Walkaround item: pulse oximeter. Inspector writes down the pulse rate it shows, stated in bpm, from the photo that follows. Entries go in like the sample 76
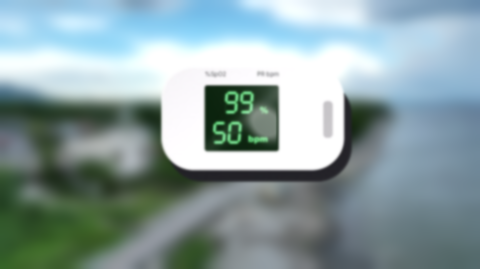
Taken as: 50
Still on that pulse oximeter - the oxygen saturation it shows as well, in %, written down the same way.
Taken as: 99
